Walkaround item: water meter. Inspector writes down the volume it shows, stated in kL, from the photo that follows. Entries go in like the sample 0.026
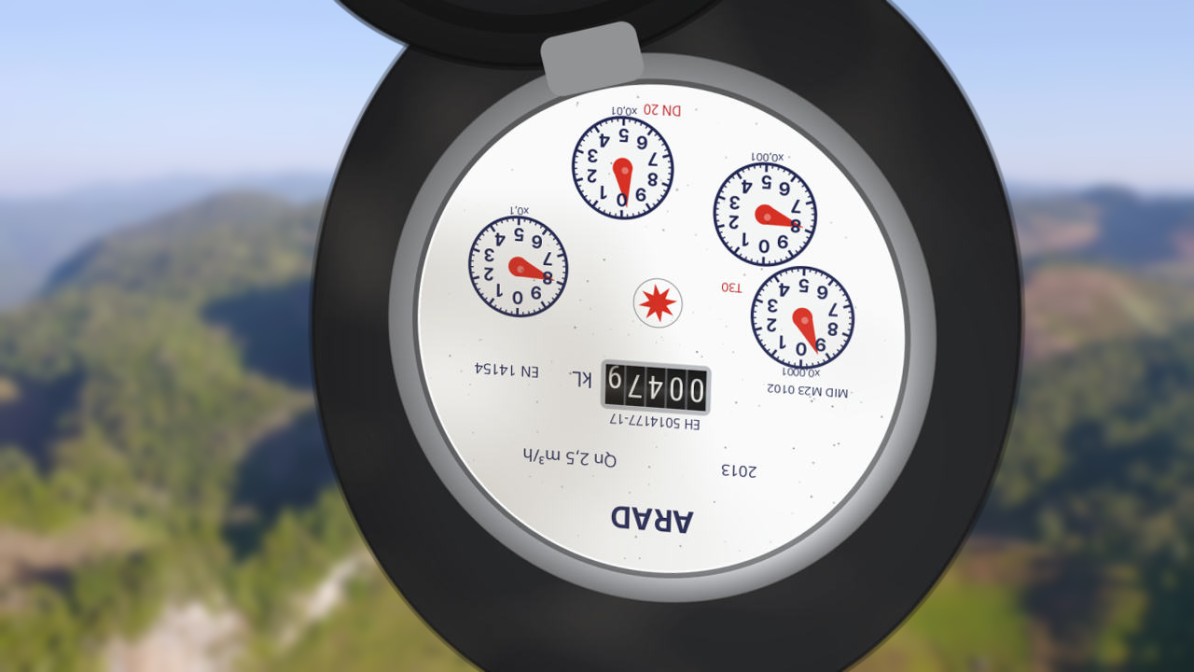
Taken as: 478.7979
